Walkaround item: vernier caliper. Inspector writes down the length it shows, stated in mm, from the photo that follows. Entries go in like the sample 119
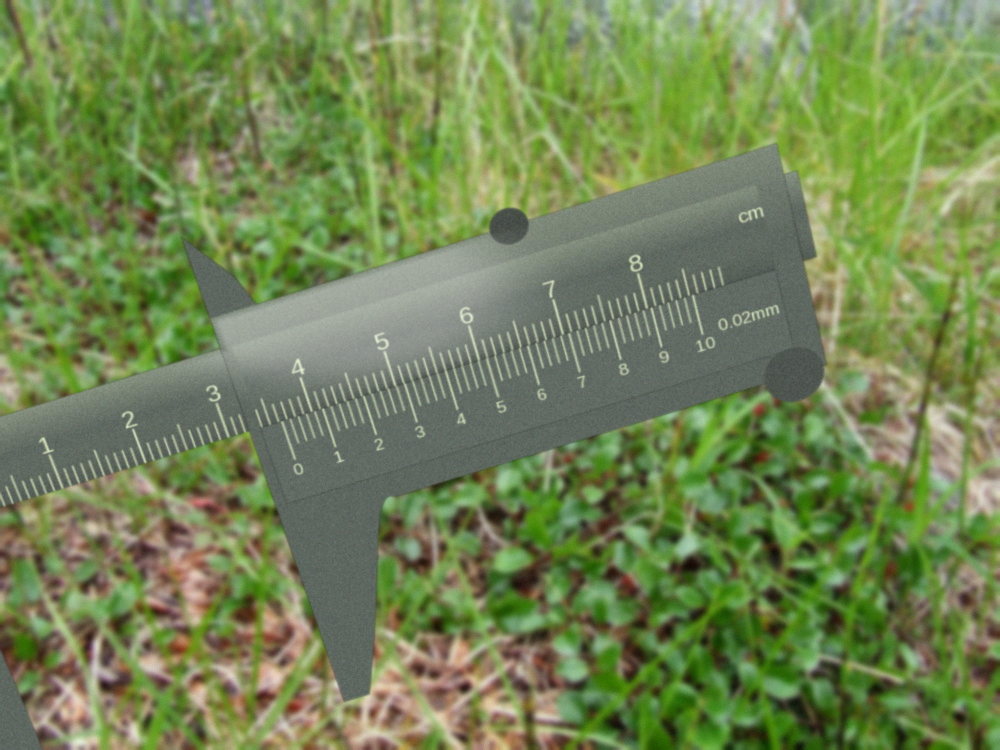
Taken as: 36.4
